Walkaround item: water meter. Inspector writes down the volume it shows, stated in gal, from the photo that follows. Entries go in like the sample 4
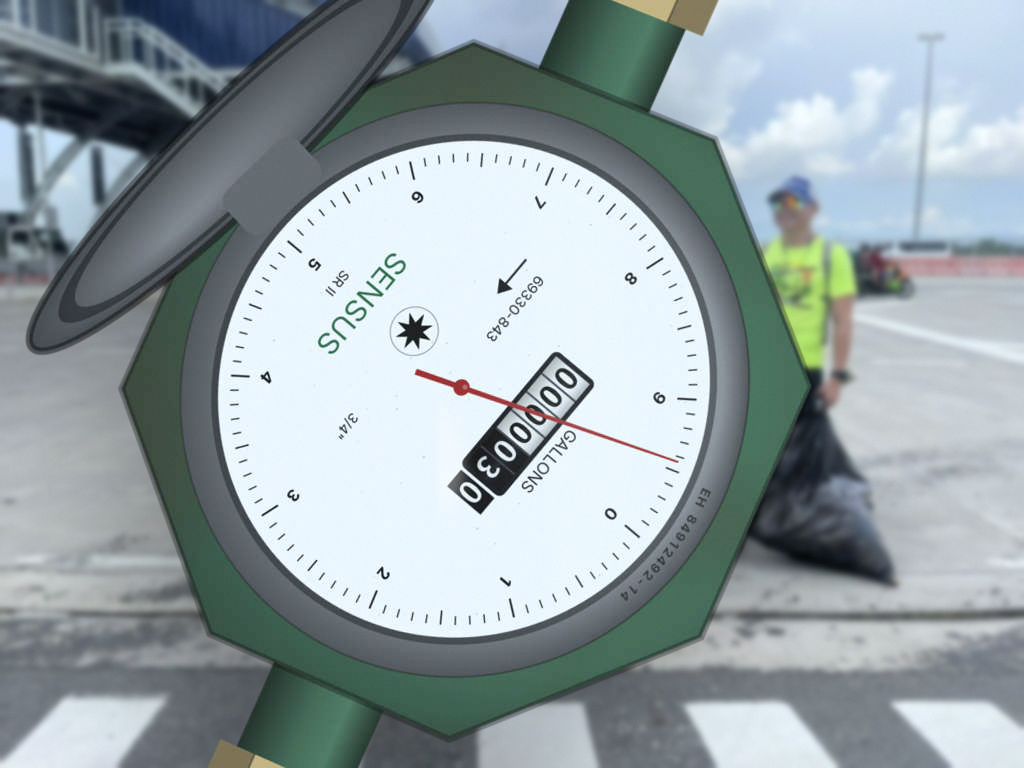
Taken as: 29.4
